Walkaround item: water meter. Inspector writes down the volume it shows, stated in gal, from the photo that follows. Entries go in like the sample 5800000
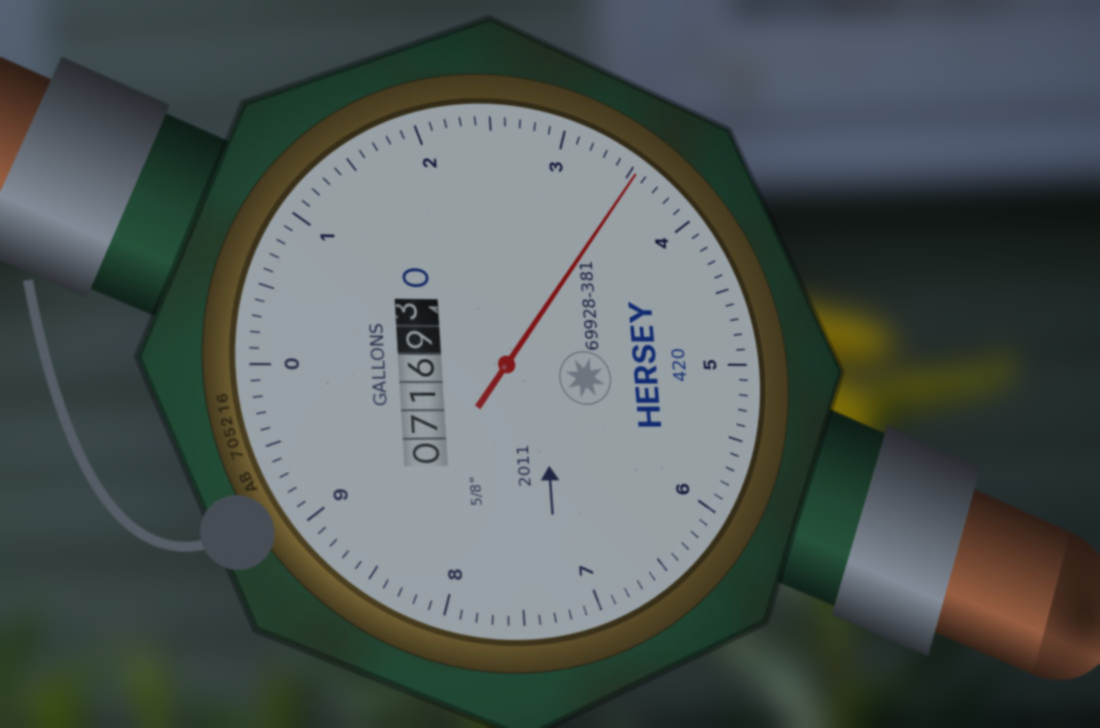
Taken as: 716933.5
